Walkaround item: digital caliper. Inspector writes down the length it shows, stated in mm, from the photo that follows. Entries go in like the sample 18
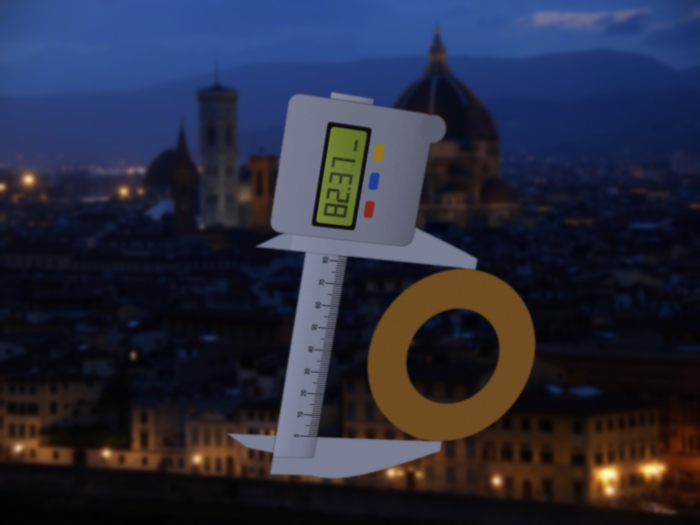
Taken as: 82.37
